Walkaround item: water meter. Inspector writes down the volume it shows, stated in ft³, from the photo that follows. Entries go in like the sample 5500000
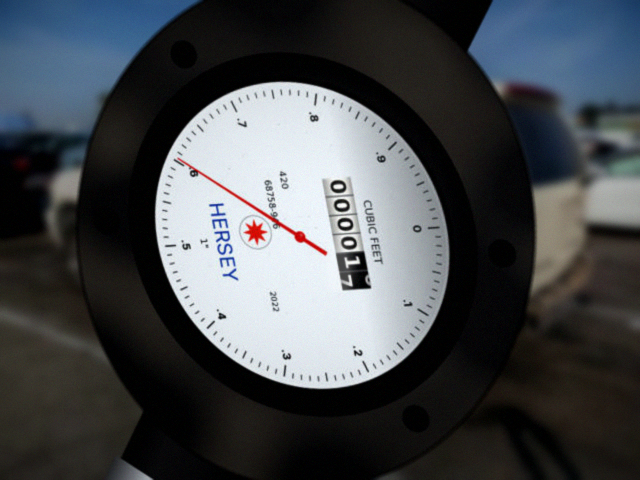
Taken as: 16.60
